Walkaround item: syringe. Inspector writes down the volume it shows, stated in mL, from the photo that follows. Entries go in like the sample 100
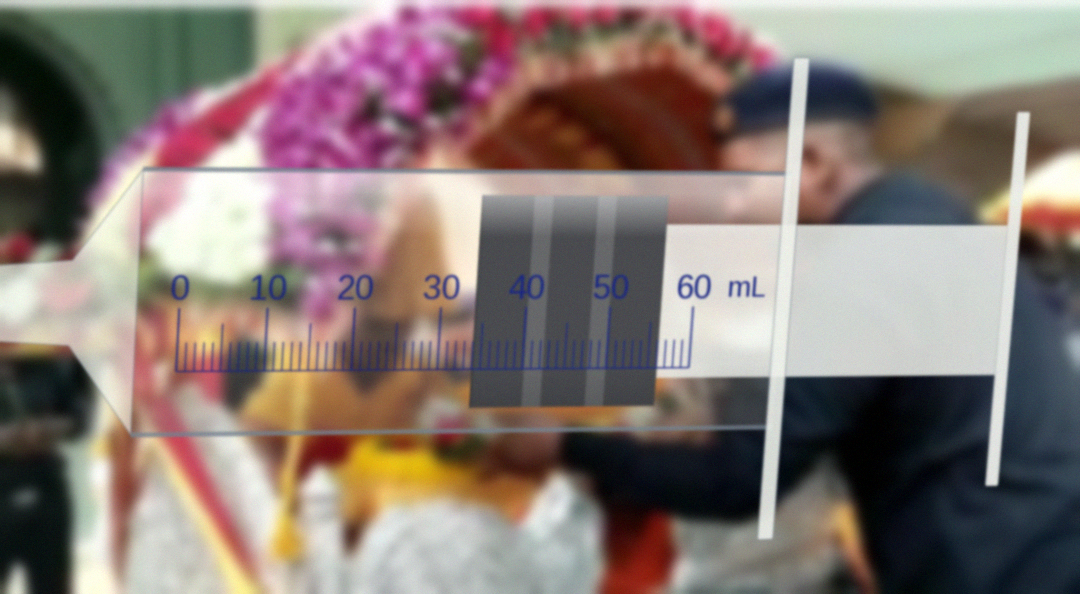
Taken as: 34
